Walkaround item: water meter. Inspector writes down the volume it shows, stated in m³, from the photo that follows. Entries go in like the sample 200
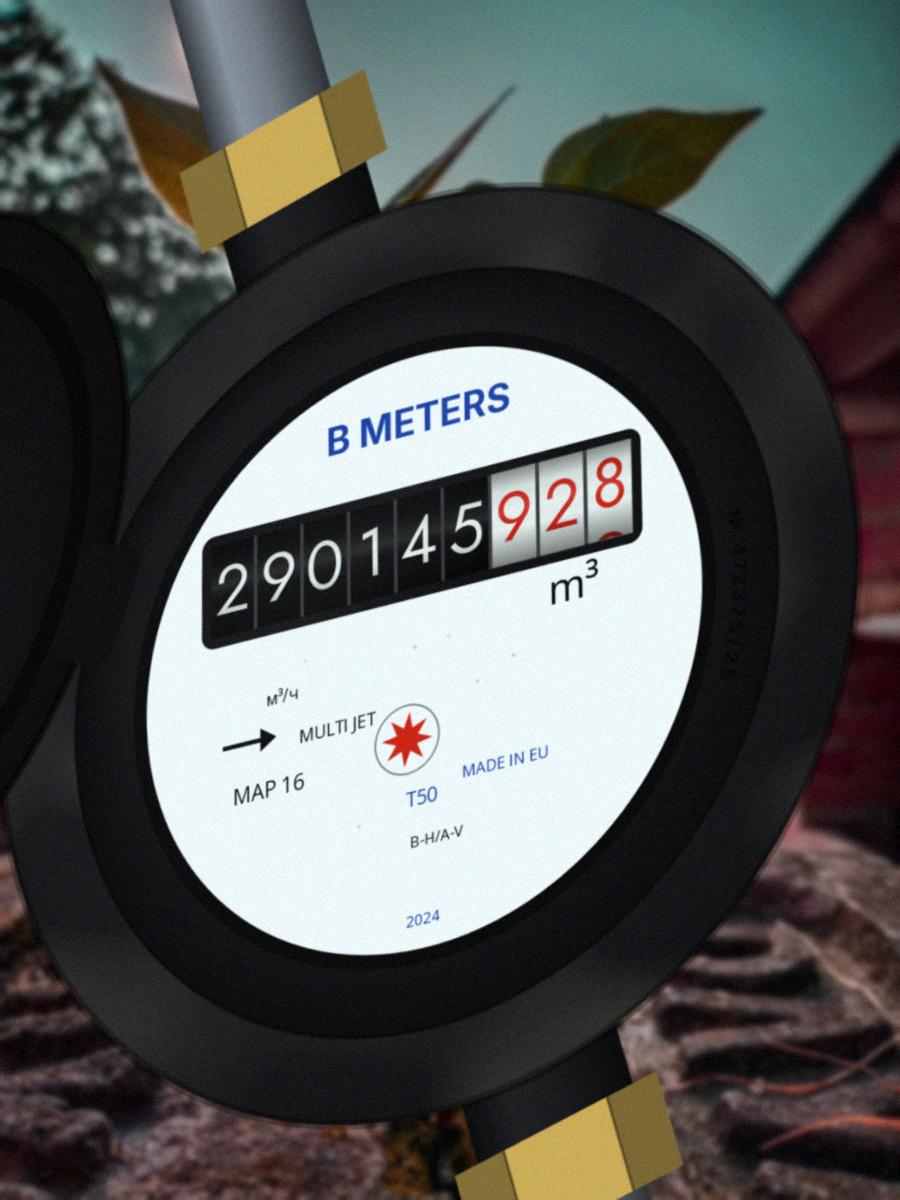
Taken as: 290145.928
